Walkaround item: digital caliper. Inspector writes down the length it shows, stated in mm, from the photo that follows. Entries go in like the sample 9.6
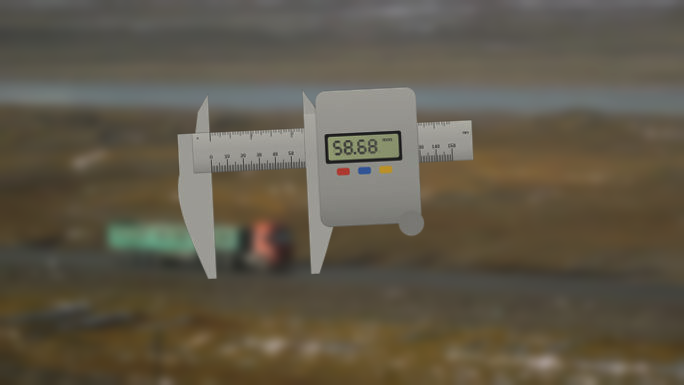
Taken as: 58.68
